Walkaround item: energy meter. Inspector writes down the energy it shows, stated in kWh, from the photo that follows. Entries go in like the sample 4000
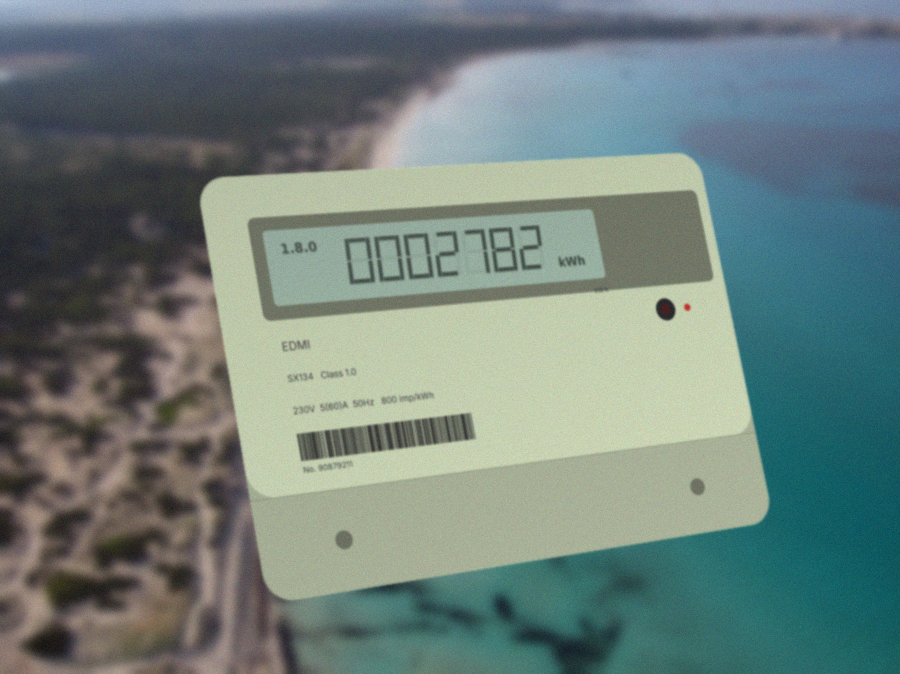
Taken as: 2782
